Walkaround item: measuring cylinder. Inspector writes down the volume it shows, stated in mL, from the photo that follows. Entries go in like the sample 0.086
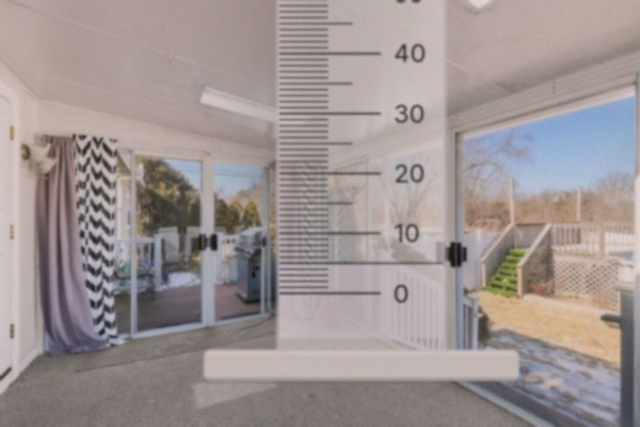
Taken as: 5
